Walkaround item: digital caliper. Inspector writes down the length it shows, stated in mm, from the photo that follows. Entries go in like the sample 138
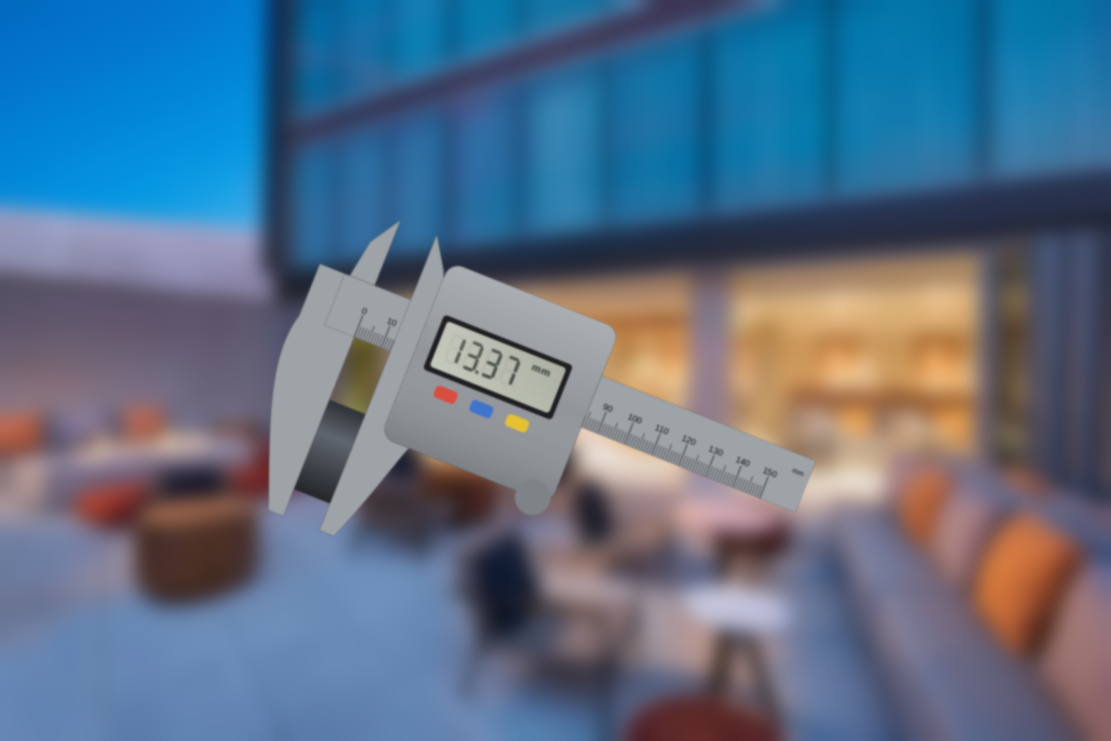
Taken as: 13.37
